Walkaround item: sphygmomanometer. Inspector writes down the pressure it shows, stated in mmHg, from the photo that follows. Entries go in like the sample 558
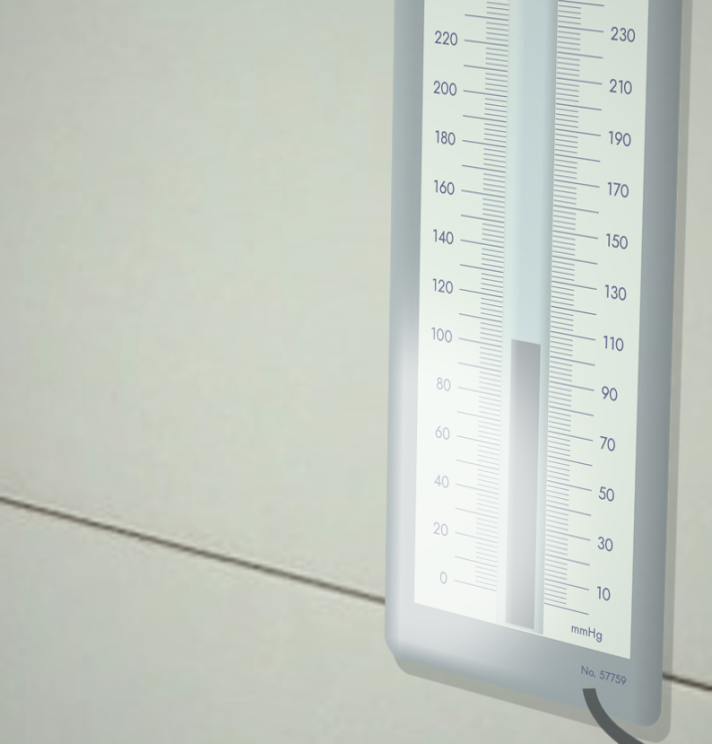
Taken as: 104
